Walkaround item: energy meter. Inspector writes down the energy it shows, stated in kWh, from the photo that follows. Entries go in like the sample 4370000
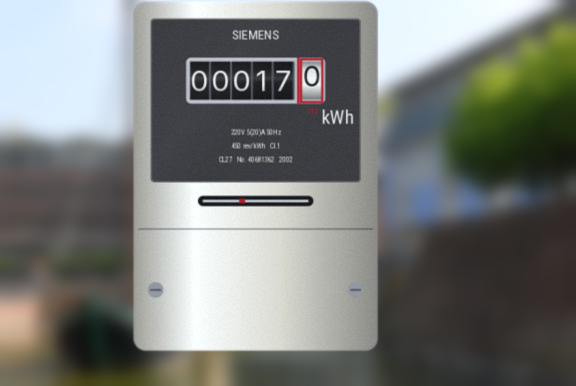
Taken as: 17.0
